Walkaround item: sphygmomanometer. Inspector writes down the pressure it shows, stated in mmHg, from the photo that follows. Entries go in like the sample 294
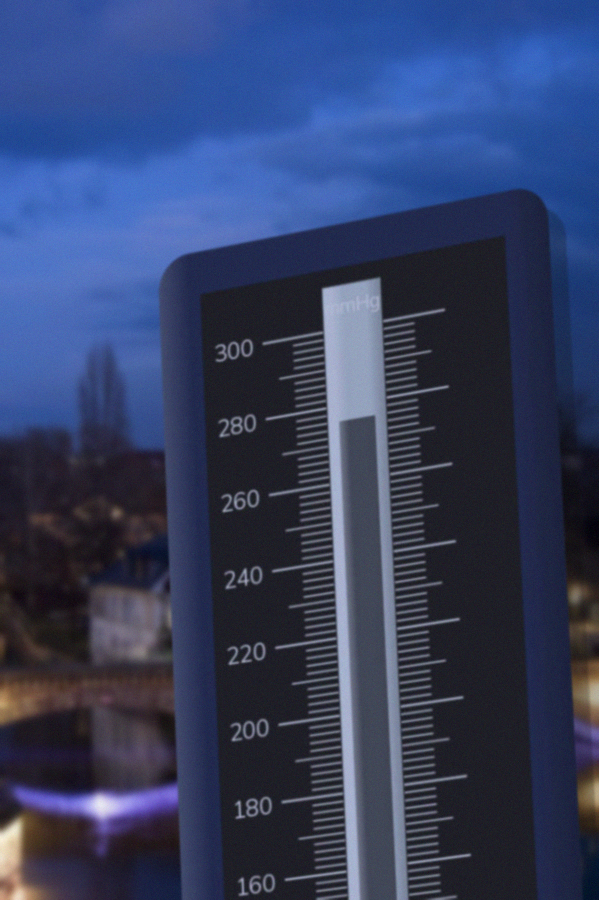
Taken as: 276
